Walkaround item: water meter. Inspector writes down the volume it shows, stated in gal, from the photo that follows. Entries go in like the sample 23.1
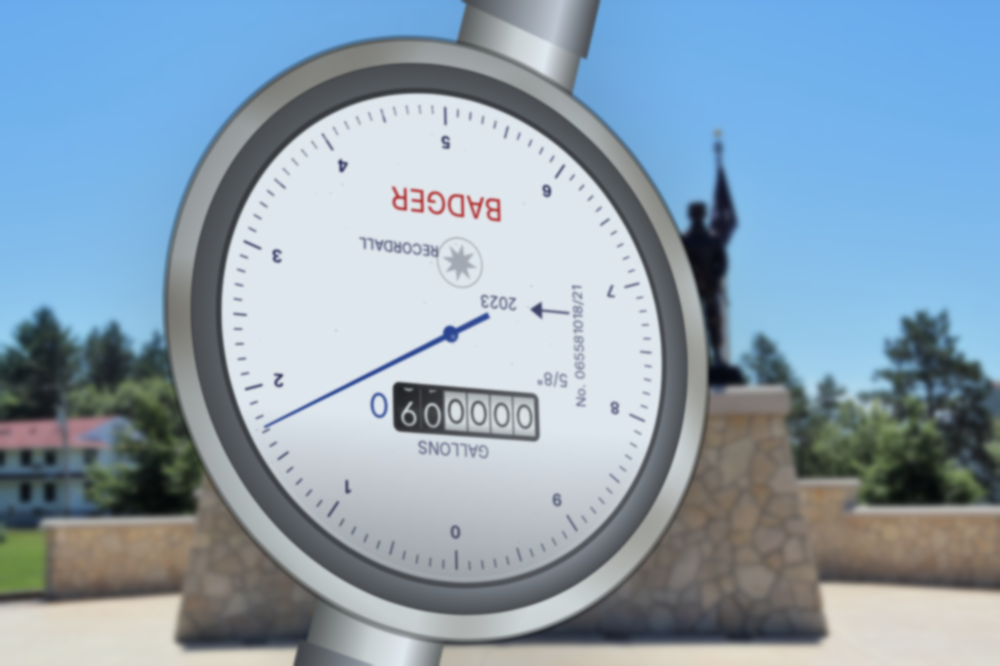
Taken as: 91.7
